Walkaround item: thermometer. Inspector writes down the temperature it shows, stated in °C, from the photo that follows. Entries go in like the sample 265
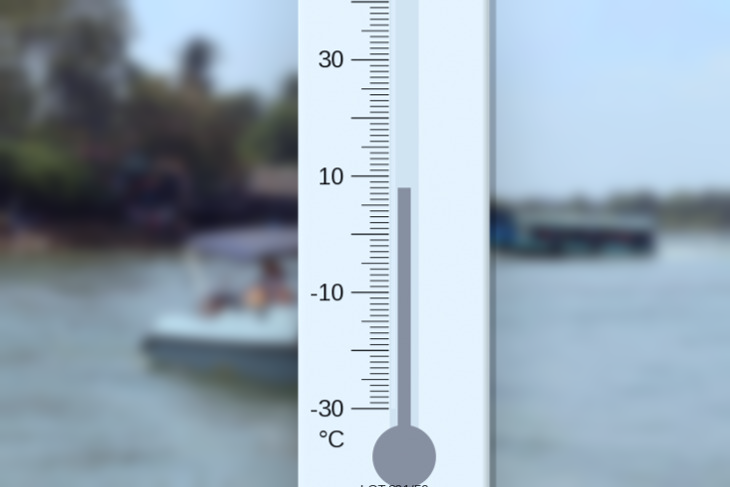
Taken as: 8
